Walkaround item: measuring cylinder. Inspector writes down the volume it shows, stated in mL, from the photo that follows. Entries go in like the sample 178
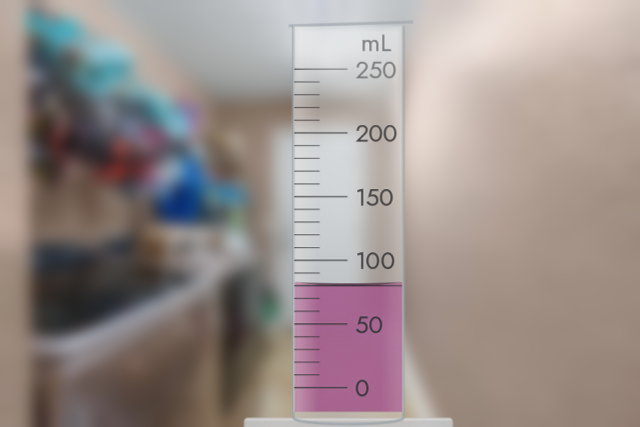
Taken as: 80
